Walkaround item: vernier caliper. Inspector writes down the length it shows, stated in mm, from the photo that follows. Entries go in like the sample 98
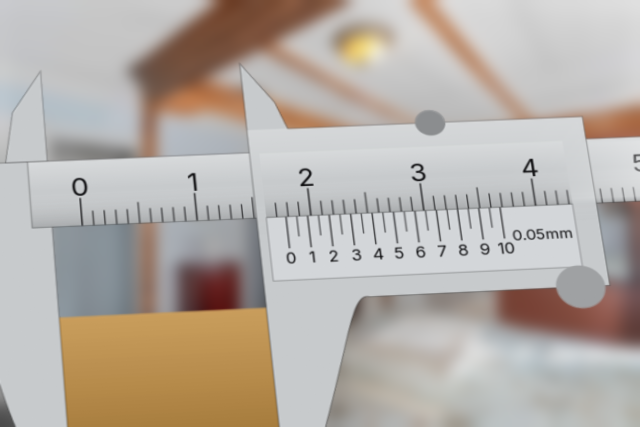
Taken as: 17.8
